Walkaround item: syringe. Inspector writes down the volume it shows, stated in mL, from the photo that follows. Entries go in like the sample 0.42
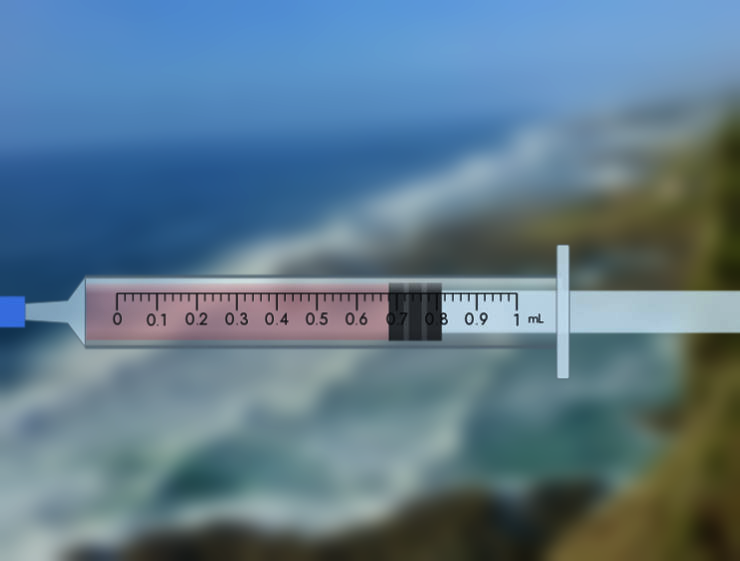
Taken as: 0.68
